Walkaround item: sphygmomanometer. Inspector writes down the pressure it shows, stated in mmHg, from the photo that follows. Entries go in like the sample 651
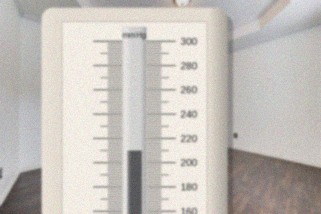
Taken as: 210
